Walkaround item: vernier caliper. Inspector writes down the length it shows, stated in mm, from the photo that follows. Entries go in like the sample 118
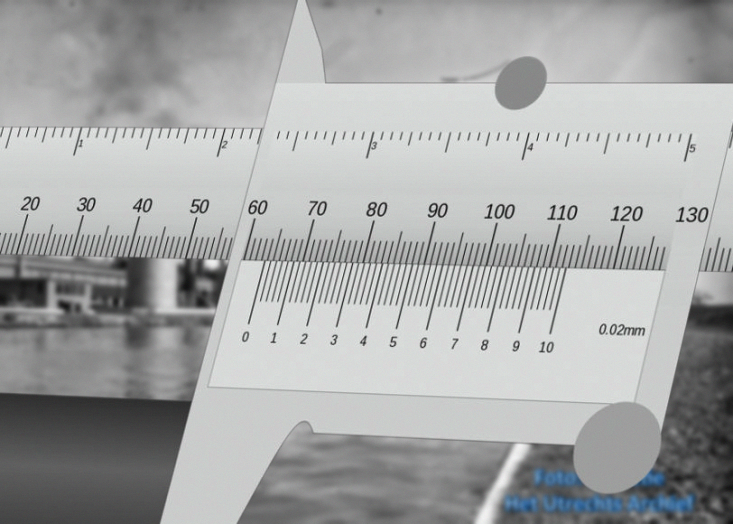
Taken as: 63.6
